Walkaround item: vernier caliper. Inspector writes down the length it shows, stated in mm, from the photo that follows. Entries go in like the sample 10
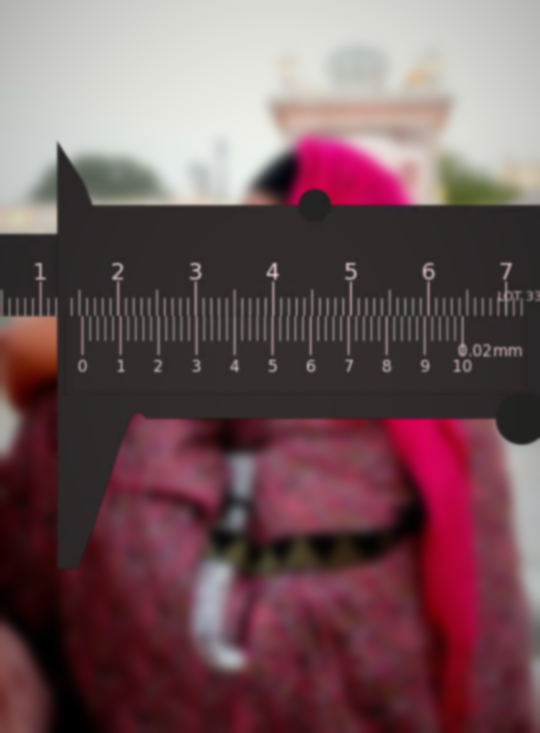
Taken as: 15.4
